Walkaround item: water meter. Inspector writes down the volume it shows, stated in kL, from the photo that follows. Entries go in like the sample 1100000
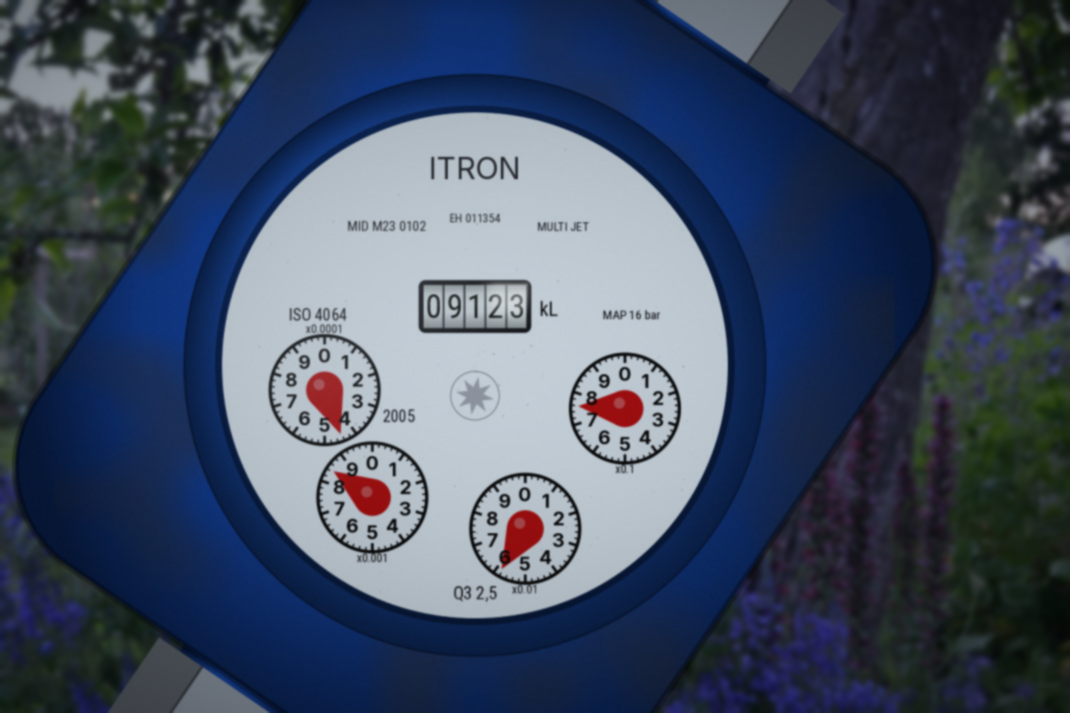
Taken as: 9123.7584
